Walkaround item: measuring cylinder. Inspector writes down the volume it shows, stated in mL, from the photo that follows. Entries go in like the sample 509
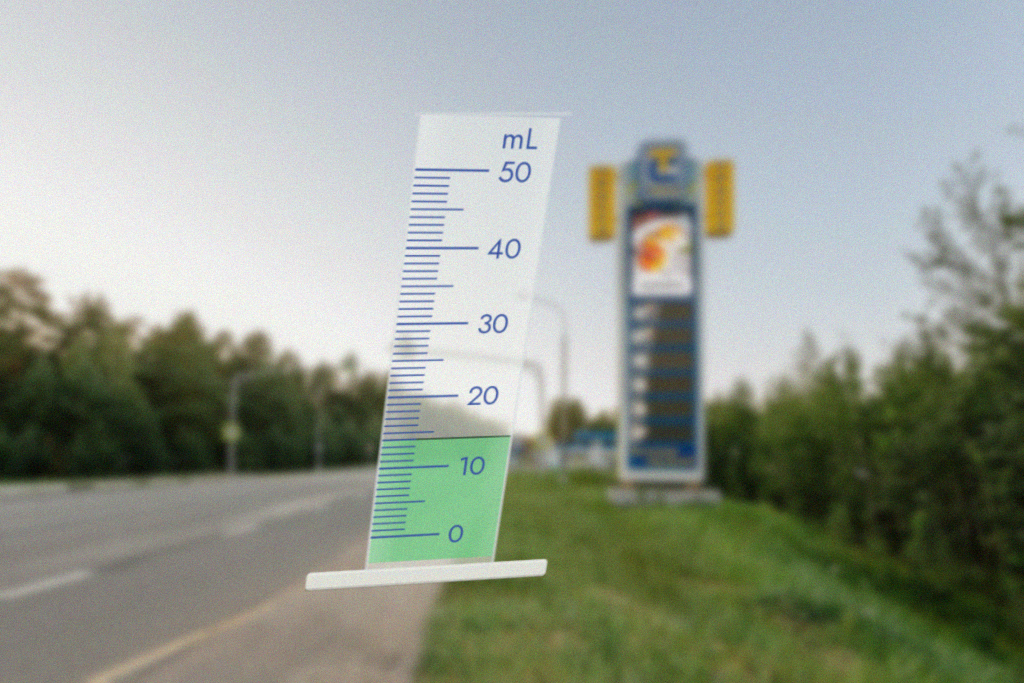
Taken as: 14
